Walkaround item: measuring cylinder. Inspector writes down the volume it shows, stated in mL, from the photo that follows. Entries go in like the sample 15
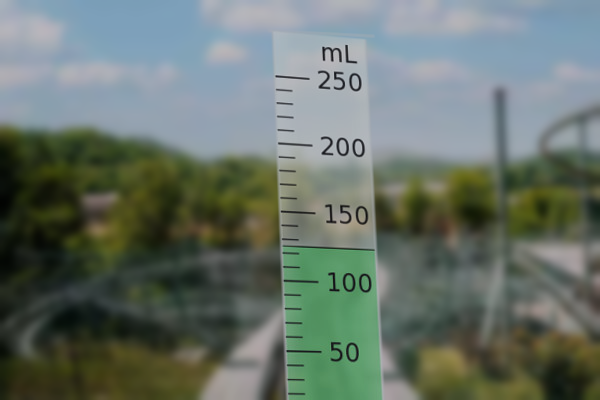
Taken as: 125
